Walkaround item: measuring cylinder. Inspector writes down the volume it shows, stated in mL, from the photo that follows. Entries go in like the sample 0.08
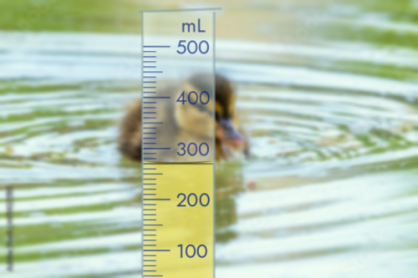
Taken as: 270
